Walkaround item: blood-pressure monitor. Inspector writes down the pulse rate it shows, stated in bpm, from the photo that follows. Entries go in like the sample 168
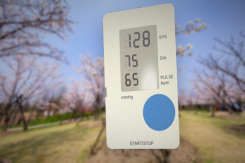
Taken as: 65
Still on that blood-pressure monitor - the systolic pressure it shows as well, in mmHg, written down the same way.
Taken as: 128
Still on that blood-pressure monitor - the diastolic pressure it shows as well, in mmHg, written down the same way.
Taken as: 75
